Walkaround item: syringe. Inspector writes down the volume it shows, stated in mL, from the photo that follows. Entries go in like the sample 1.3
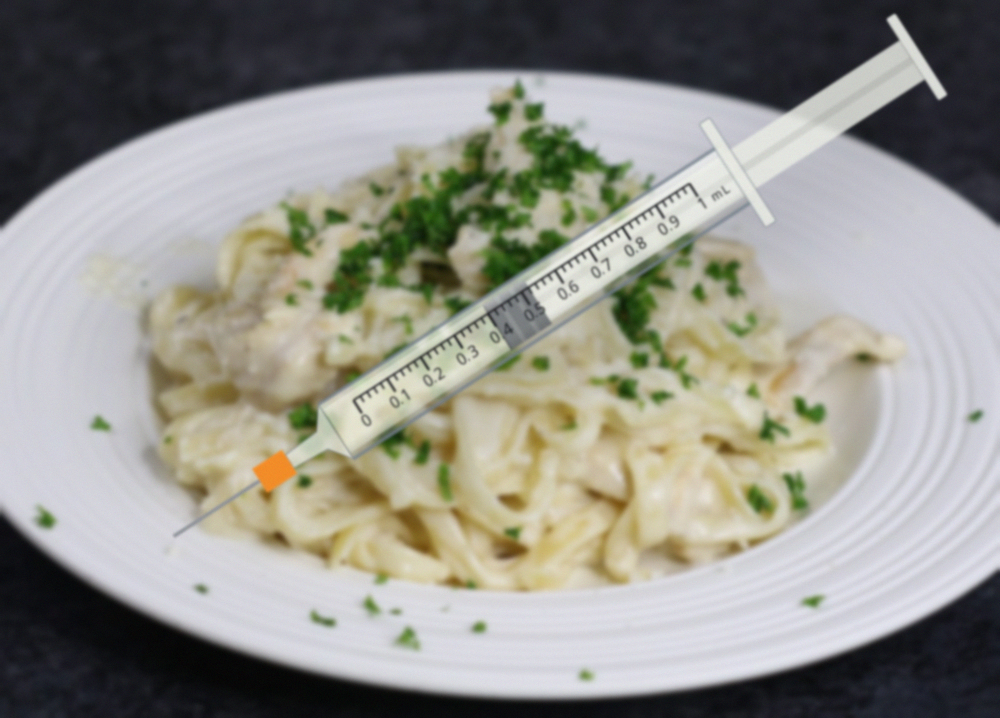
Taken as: 0.4
